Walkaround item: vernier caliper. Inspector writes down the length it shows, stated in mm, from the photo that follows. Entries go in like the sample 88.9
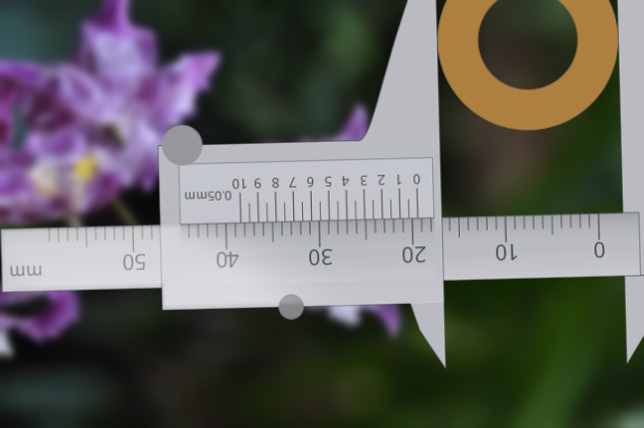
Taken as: 19.4
